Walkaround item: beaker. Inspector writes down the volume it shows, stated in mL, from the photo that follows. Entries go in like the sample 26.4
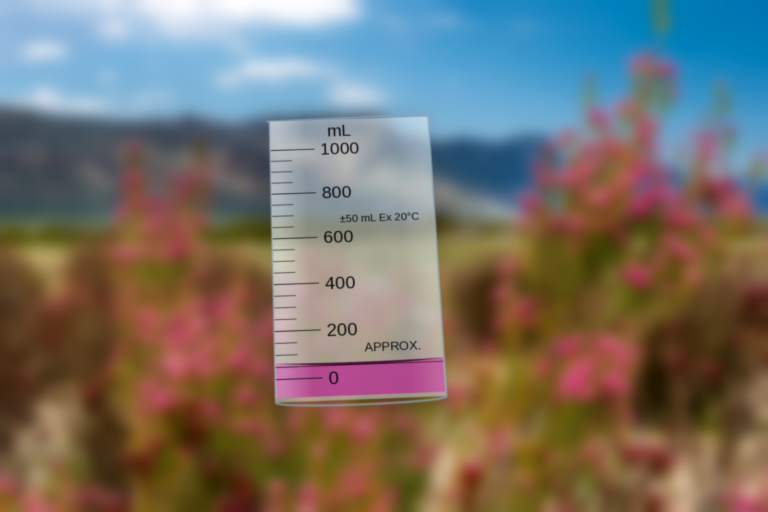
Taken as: 50
